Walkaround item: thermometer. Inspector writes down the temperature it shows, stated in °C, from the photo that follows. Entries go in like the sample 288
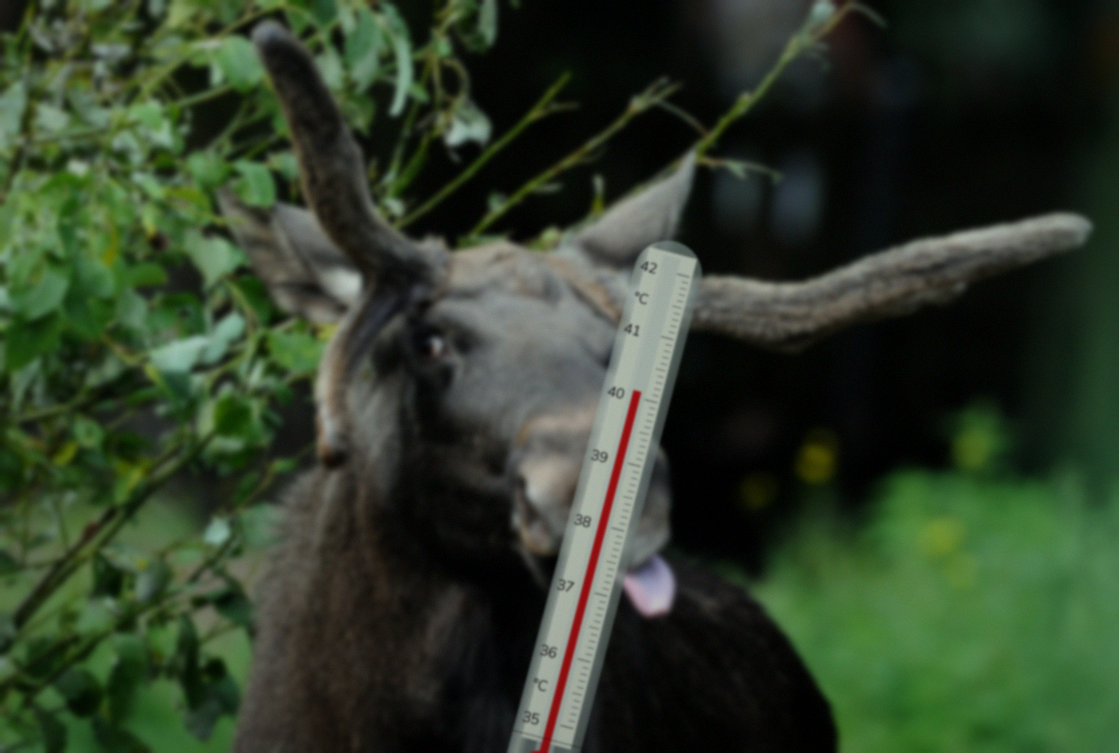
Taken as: 40.1
